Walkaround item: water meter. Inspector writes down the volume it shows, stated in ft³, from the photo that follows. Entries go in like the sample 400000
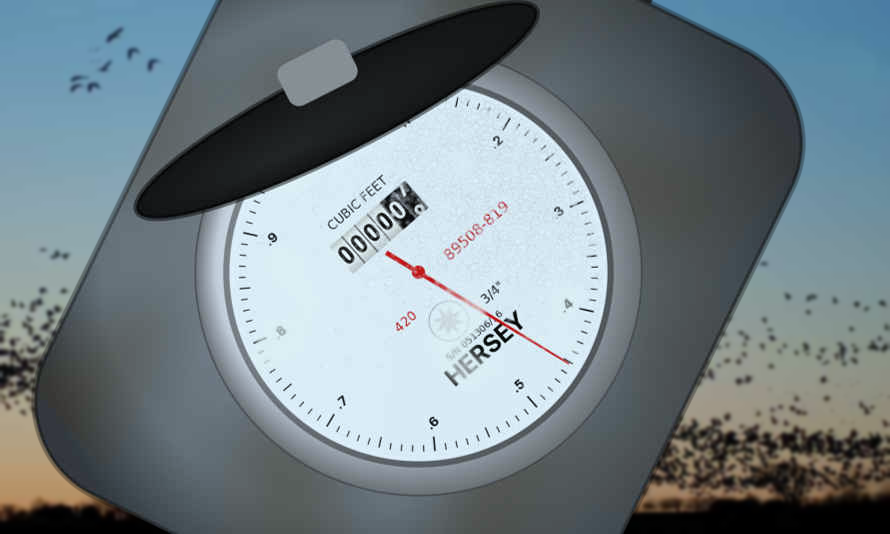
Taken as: 7.45
